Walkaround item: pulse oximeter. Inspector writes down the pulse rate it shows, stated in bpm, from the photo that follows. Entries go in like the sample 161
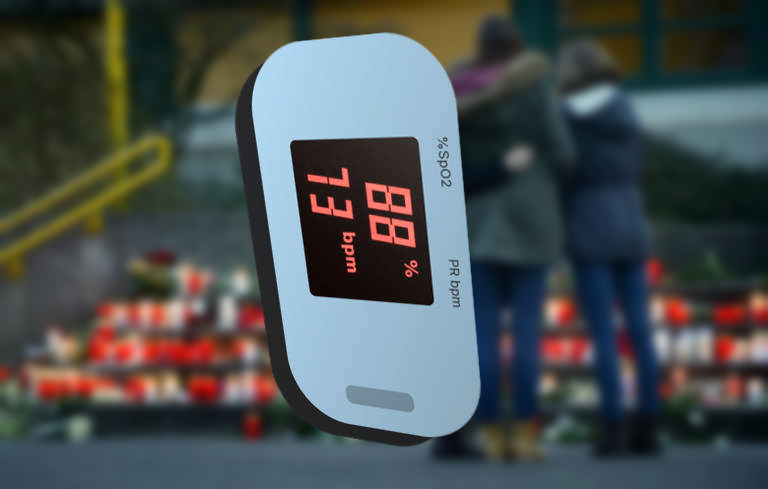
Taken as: 73
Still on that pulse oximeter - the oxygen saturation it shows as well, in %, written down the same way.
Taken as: 88
